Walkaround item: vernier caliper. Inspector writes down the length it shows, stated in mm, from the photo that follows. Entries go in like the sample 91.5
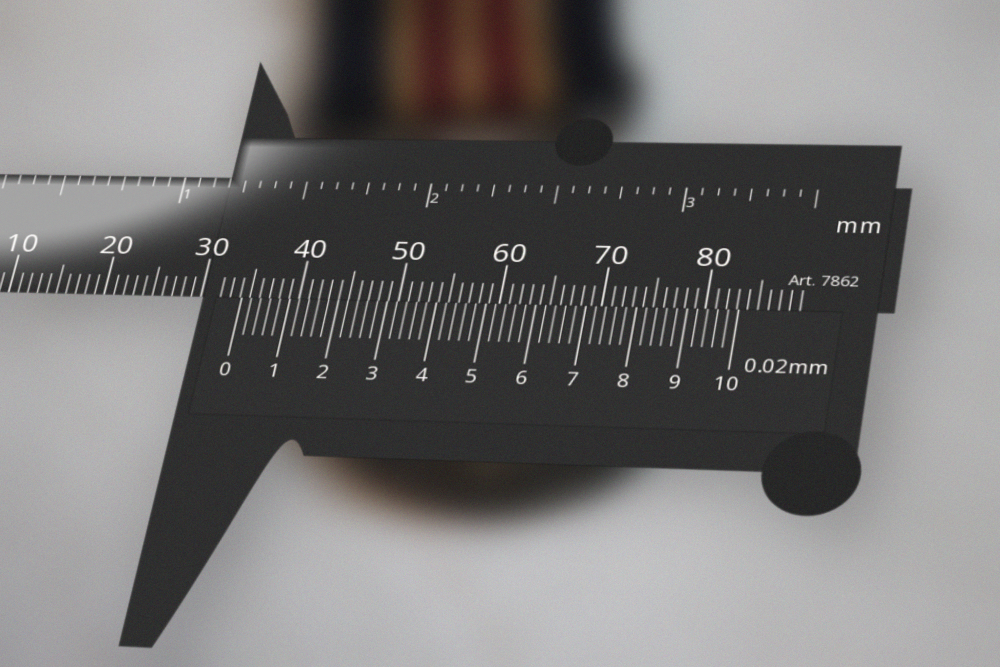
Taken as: 34.2
